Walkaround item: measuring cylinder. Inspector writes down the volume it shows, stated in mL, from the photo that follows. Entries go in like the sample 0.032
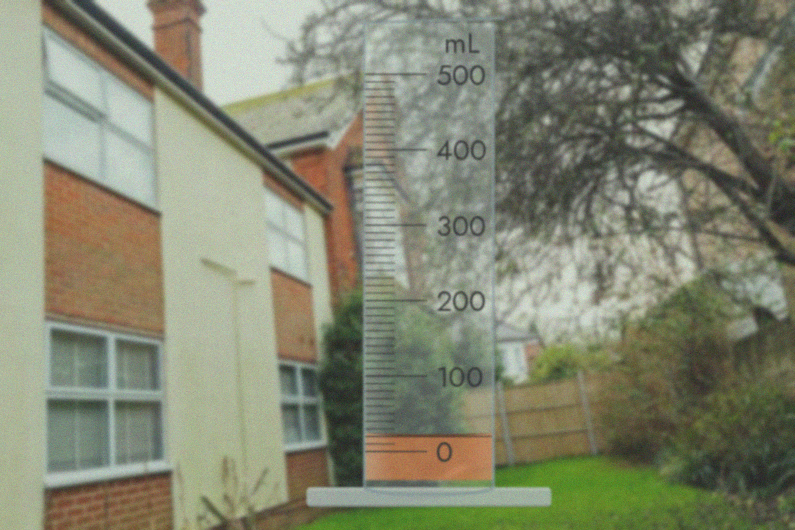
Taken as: 20
